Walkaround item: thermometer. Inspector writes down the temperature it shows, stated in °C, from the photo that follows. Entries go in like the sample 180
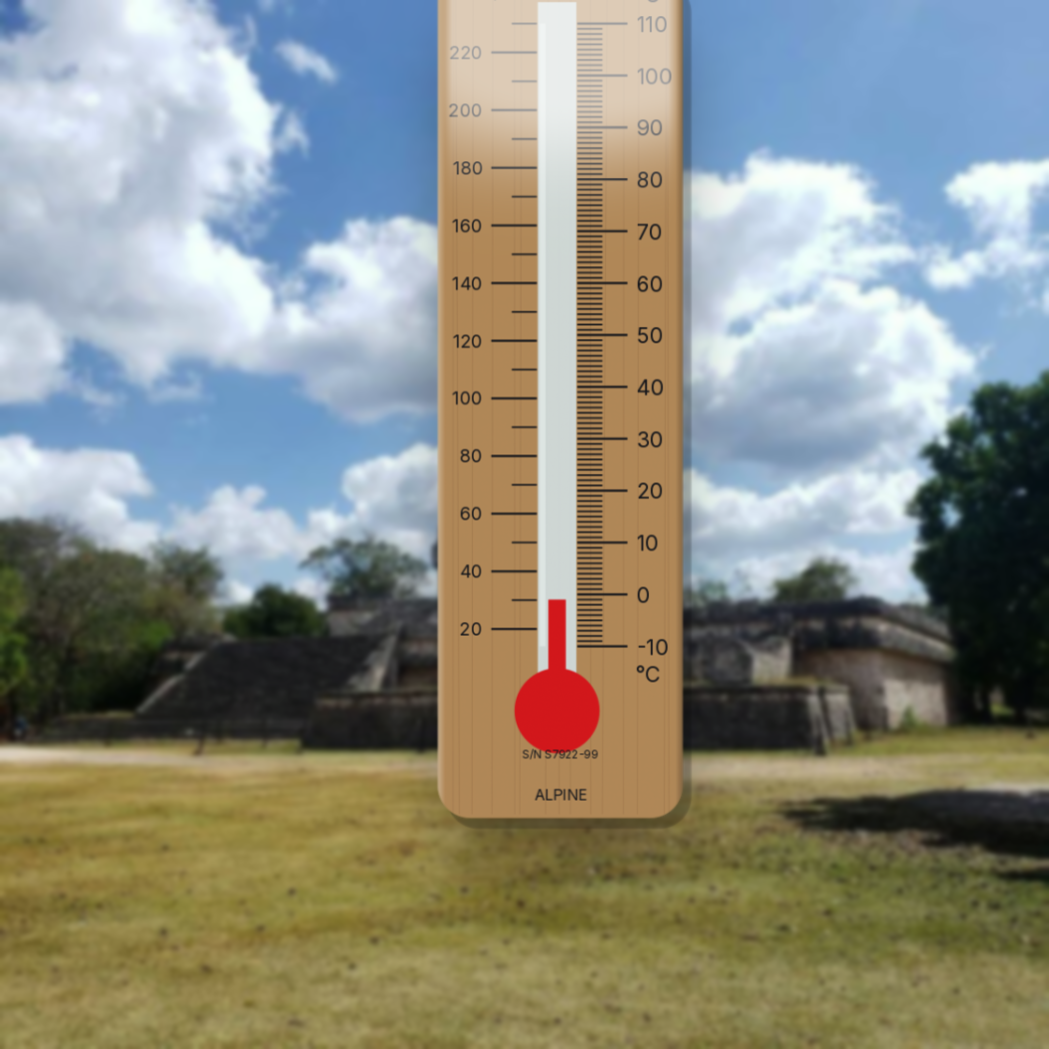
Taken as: -1
